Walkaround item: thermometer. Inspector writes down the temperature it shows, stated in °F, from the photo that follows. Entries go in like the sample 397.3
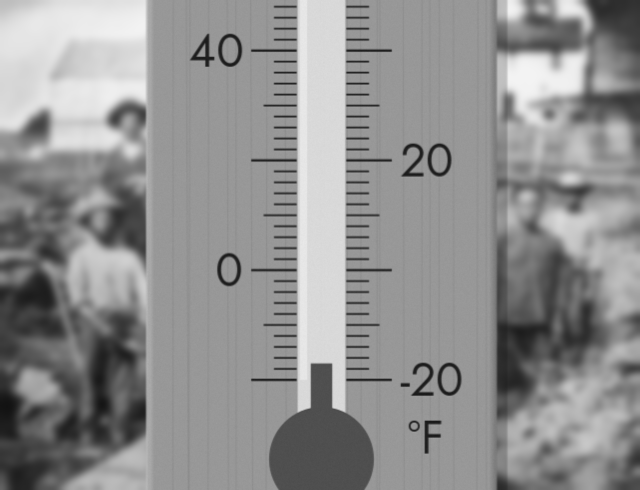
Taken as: -17
